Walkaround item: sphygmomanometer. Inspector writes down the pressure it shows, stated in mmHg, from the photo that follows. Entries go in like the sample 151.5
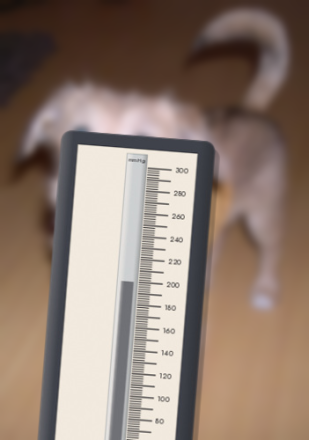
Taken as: 200
